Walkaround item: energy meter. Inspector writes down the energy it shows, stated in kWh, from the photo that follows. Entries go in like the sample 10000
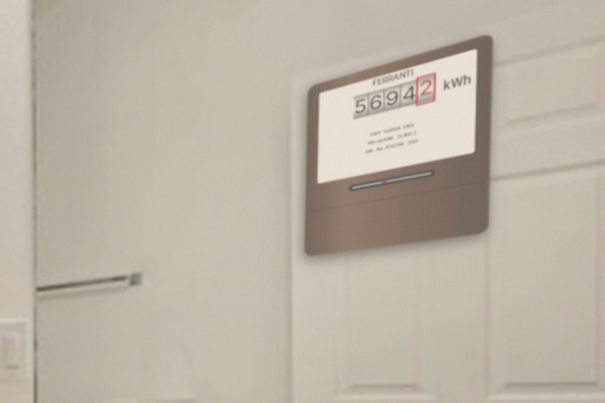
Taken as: 5694.2
